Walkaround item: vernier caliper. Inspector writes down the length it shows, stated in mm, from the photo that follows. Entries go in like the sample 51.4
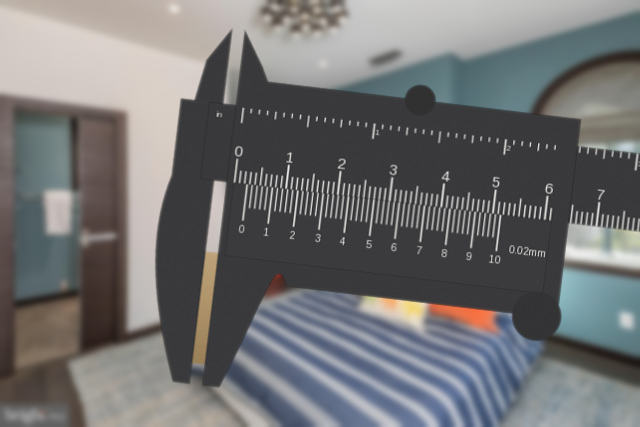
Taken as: 2.5
